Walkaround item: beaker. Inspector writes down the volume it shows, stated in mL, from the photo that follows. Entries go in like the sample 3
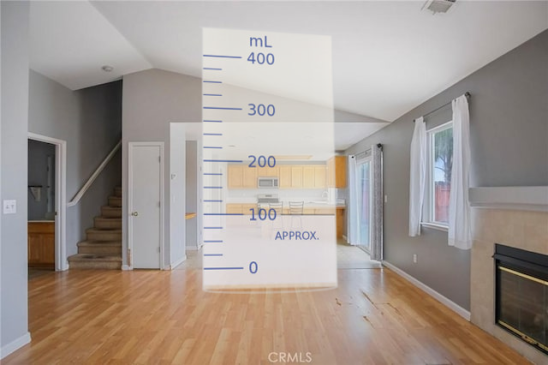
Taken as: 100
